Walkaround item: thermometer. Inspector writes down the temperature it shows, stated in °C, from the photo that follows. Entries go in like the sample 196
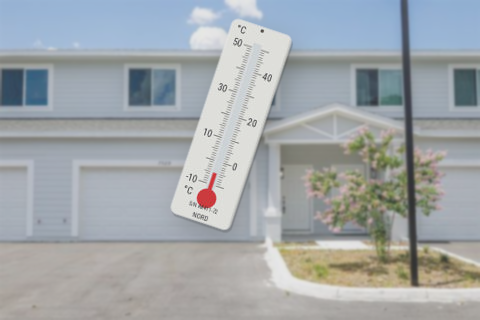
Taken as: -5
